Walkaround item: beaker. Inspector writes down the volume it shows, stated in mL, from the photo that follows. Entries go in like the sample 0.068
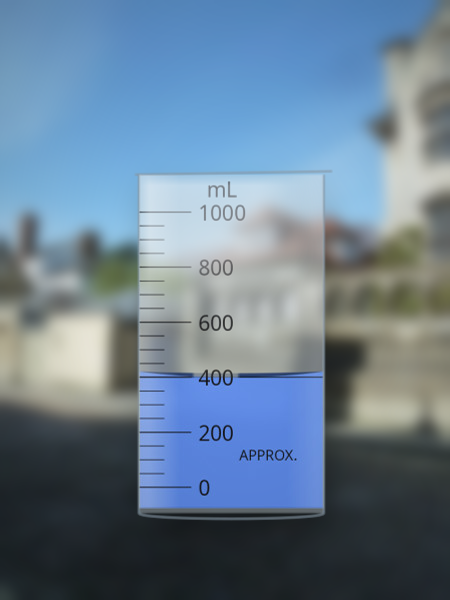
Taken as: 400
